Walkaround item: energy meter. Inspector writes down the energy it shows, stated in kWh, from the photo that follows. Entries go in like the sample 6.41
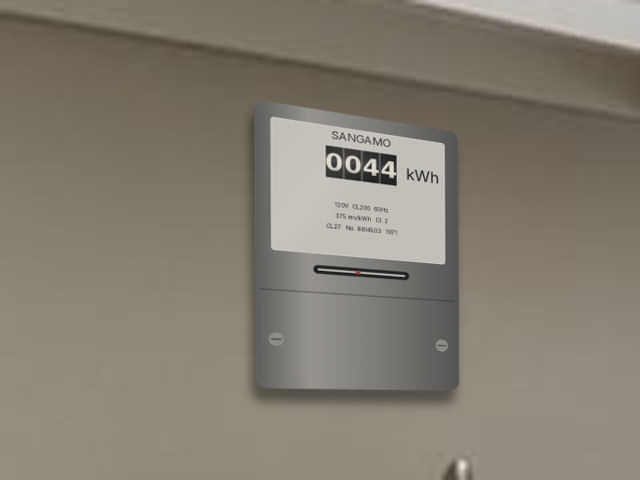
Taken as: 44
